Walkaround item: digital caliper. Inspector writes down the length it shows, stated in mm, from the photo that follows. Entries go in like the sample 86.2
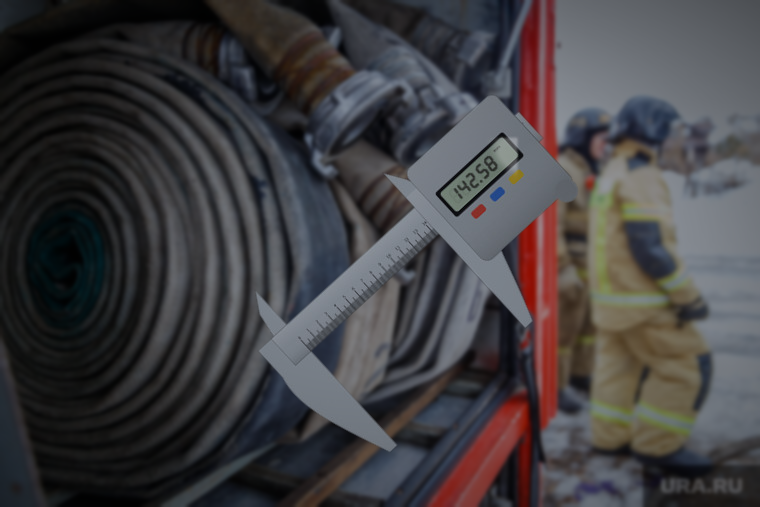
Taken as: 142.58
